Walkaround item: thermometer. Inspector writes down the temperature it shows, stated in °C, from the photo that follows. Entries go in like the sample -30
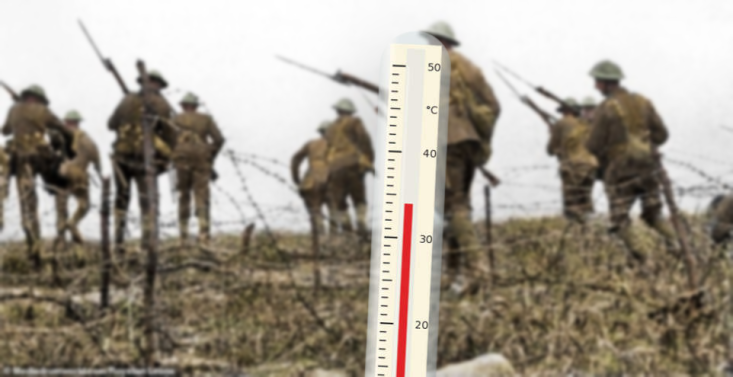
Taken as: 34
